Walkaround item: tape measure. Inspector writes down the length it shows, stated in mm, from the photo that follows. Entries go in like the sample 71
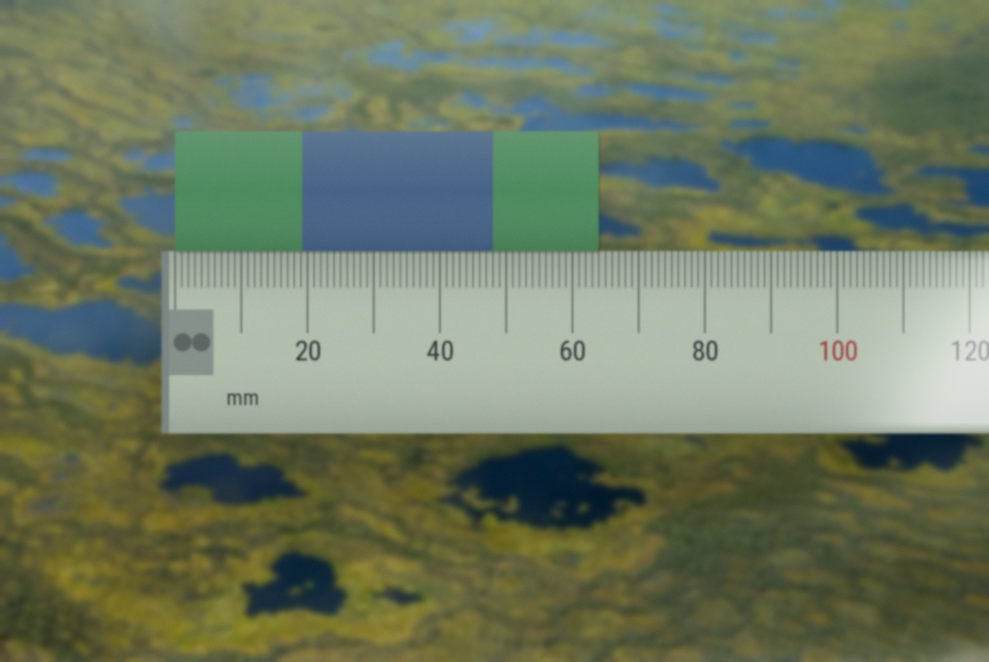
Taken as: 64
